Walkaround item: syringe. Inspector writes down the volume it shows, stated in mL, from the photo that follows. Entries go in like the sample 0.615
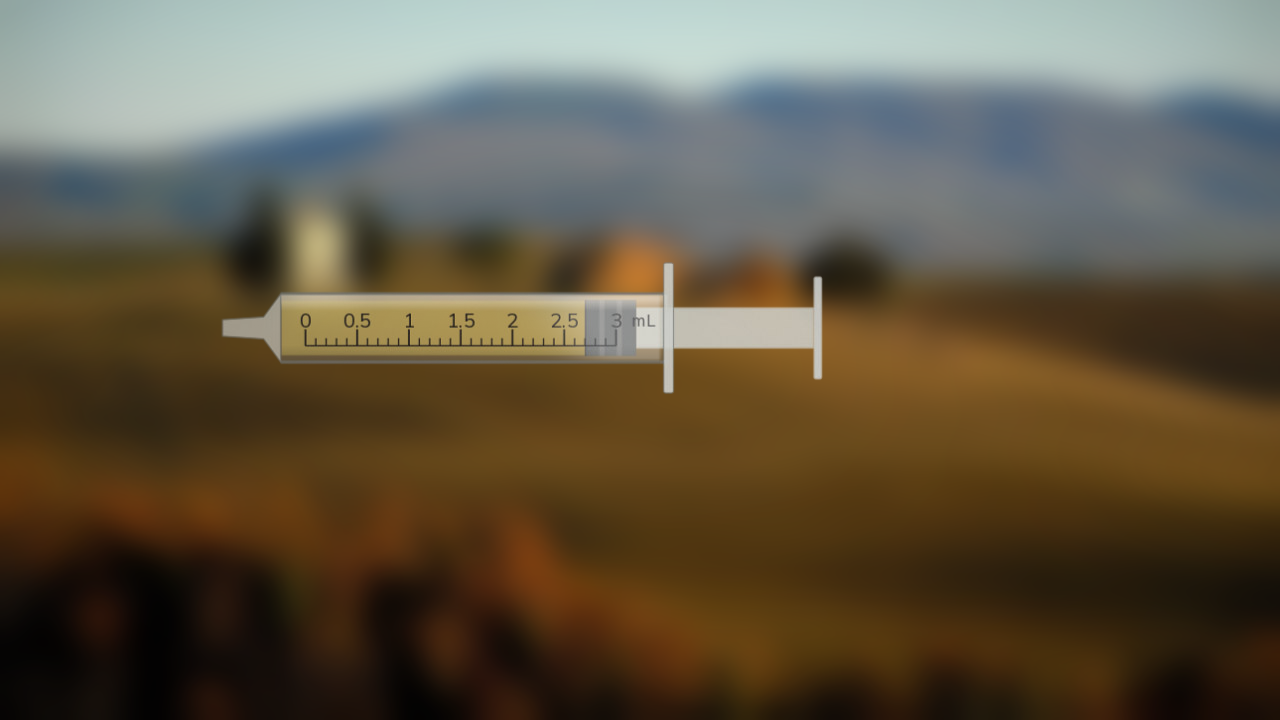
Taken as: 2.7
